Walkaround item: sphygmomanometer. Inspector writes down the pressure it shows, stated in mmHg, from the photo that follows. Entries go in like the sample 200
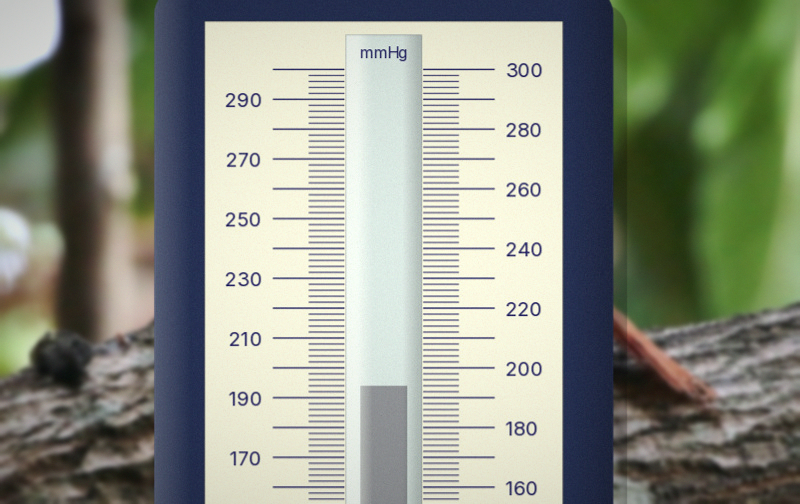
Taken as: 194
